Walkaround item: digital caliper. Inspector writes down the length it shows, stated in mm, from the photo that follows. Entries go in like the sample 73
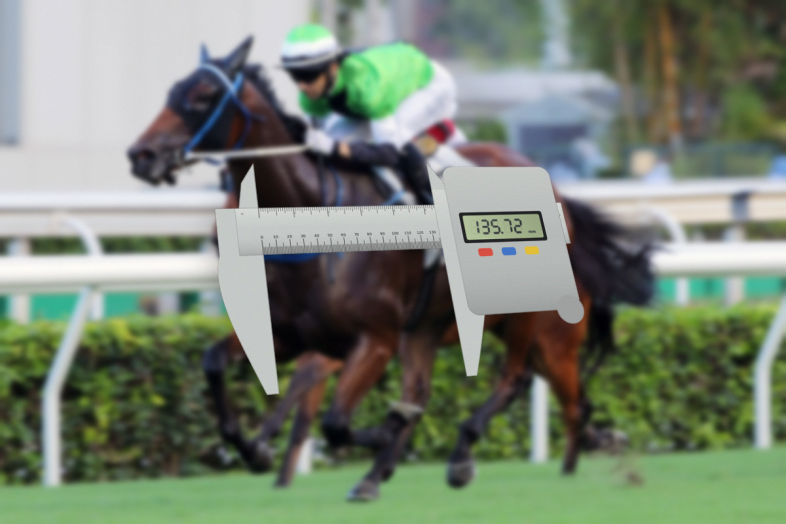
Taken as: 135.72
